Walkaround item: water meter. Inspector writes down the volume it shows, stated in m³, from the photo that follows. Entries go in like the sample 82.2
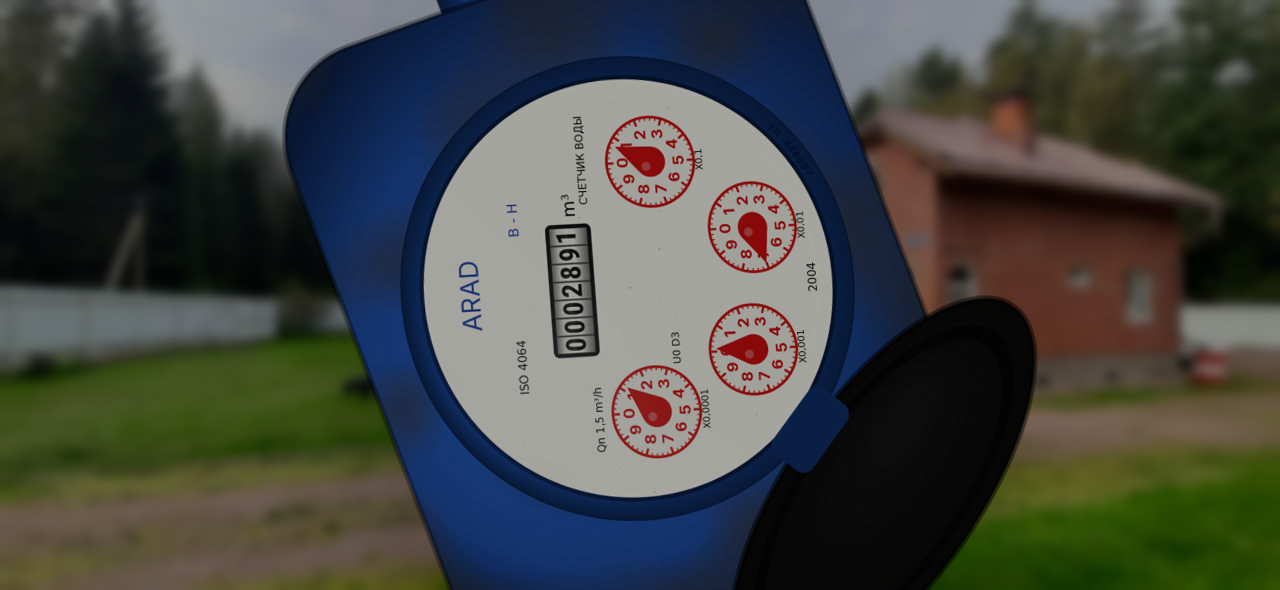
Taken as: 2891.0701
